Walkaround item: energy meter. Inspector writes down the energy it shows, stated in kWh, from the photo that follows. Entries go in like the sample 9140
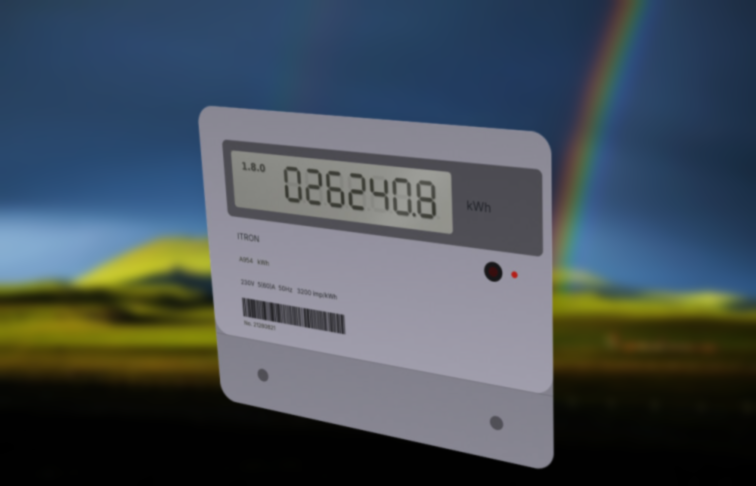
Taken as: 26240.8
